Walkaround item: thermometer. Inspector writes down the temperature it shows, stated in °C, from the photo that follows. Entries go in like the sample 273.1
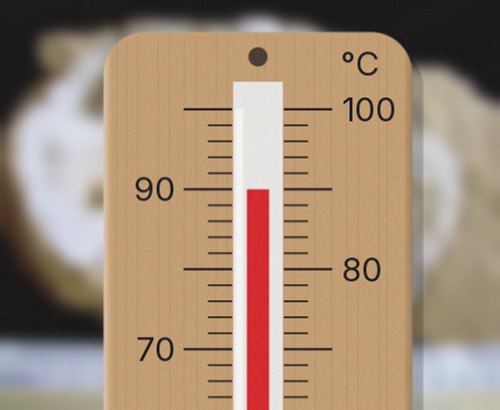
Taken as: 90
